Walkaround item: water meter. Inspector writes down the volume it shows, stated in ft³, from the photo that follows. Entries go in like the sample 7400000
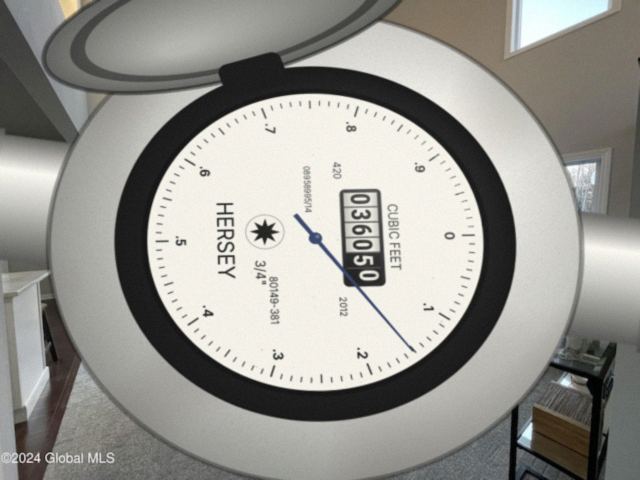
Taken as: 36050.15
